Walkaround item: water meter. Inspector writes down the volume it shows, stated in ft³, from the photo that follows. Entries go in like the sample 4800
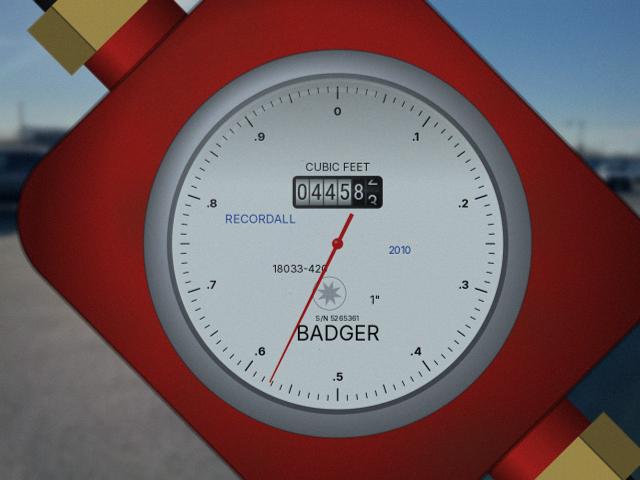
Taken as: 44582.57
